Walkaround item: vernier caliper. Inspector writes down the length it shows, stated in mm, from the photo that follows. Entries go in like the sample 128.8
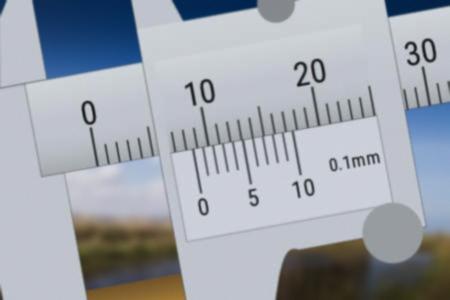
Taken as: 8.6
